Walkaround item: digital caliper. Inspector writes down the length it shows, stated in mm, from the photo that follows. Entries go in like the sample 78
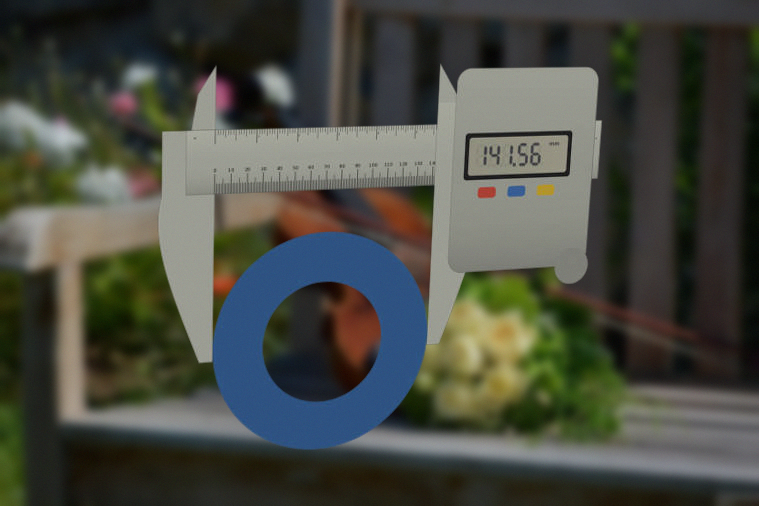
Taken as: 141.56
